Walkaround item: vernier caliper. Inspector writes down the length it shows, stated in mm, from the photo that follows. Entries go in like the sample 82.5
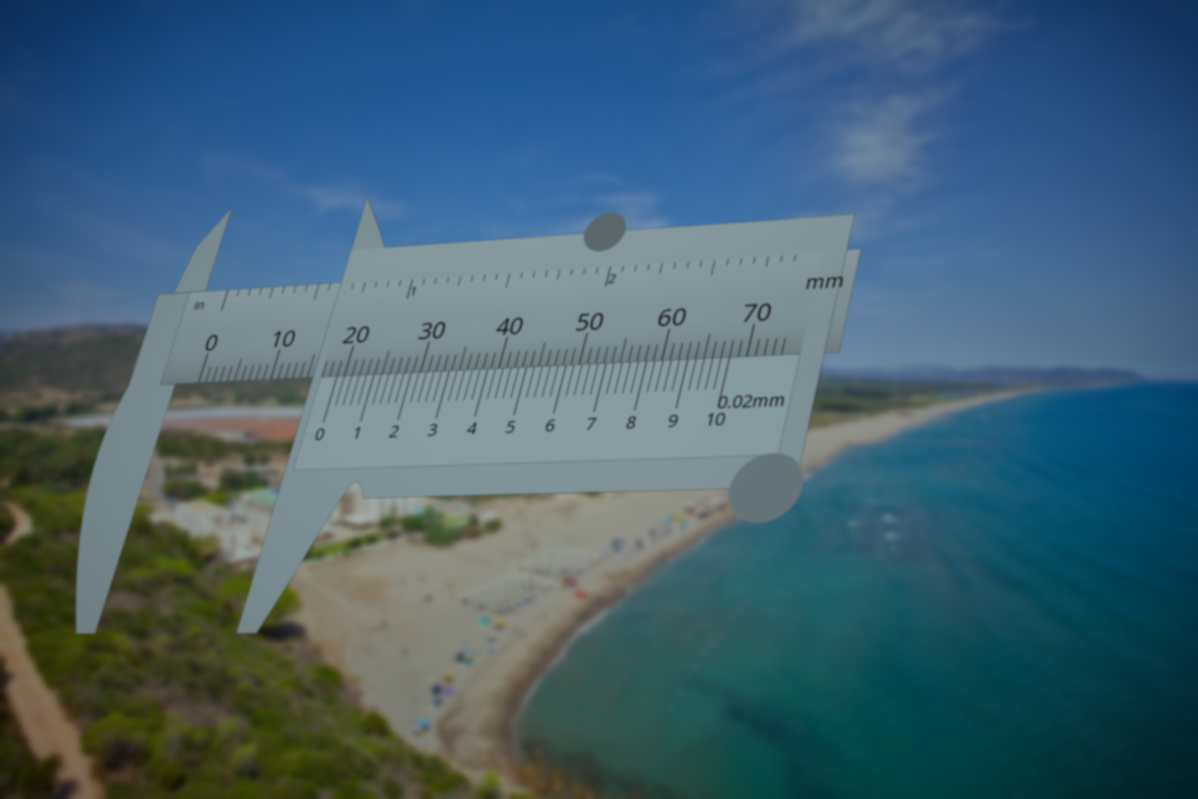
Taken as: 19.0
